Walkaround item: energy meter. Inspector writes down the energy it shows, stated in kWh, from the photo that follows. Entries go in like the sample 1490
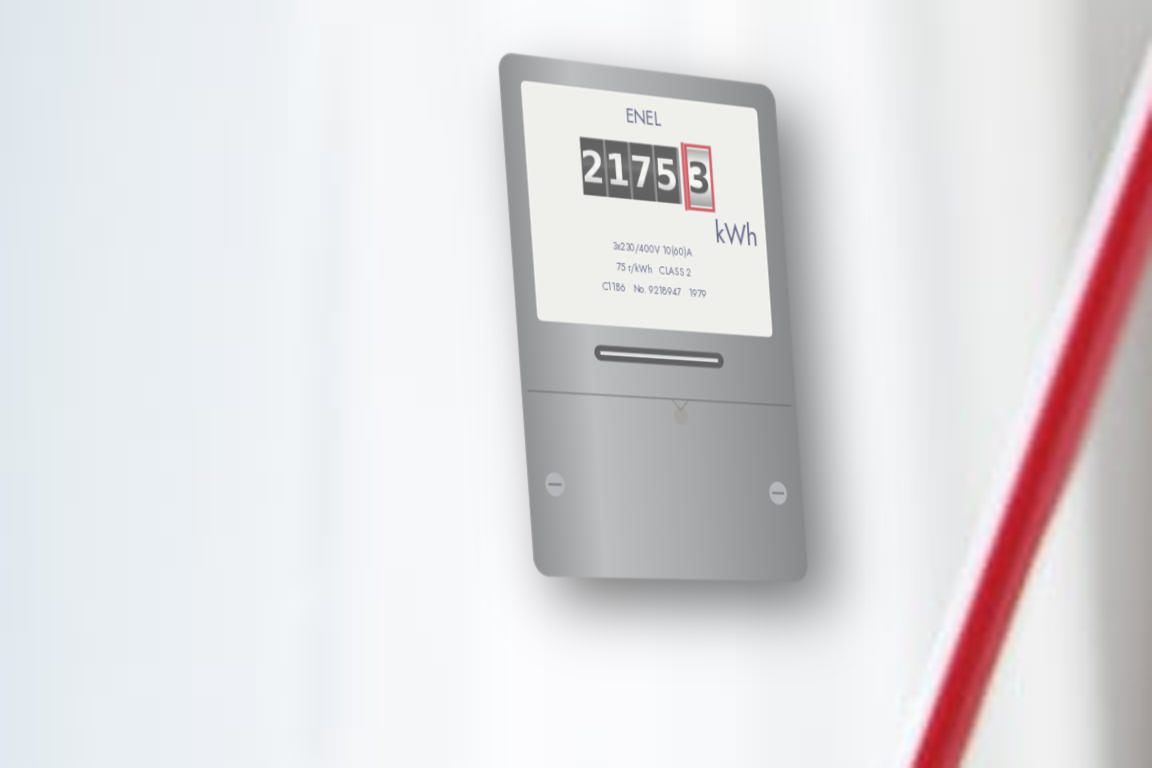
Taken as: 2175.3
